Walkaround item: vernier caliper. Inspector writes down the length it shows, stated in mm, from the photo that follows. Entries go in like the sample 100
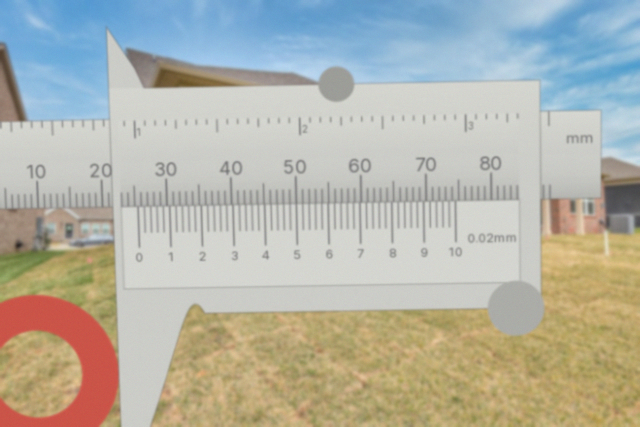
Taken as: 25.5
